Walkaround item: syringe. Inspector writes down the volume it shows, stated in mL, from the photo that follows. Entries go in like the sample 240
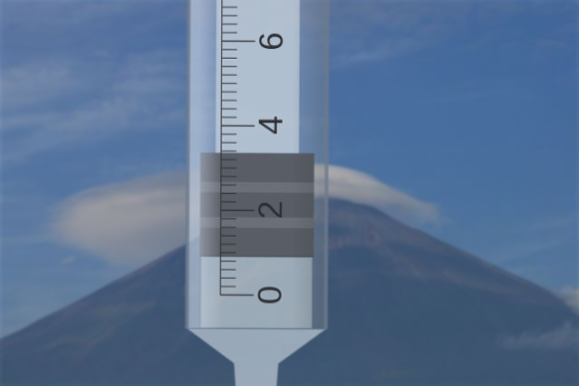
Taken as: 0.9
